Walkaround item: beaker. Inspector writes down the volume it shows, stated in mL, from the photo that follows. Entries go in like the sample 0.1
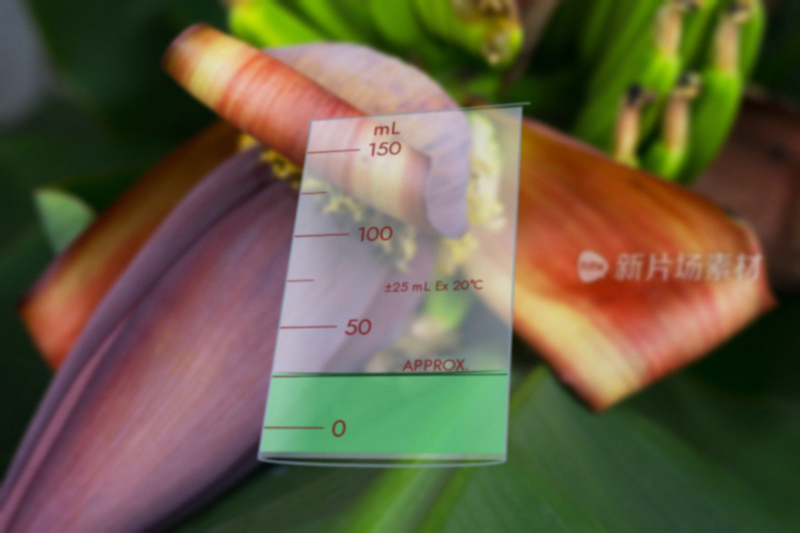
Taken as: 25
